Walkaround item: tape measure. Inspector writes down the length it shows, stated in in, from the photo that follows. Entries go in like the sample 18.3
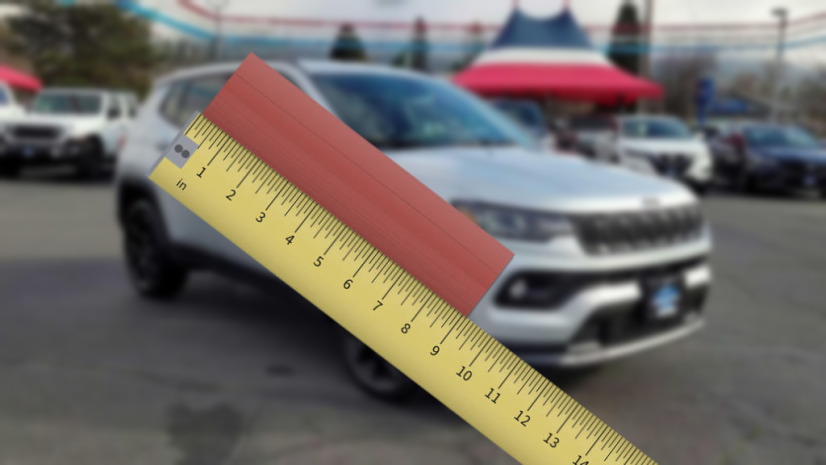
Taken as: 9.125
